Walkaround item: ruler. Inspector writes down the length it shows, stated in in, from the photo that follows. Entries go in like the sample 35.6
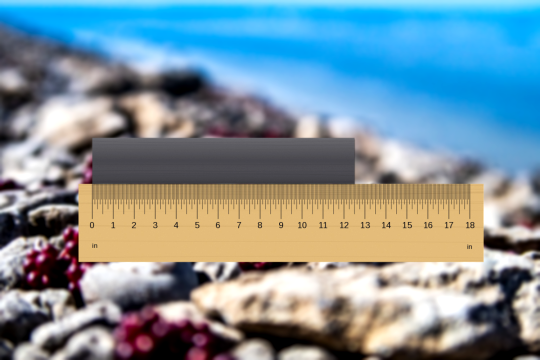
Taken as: 12.5
